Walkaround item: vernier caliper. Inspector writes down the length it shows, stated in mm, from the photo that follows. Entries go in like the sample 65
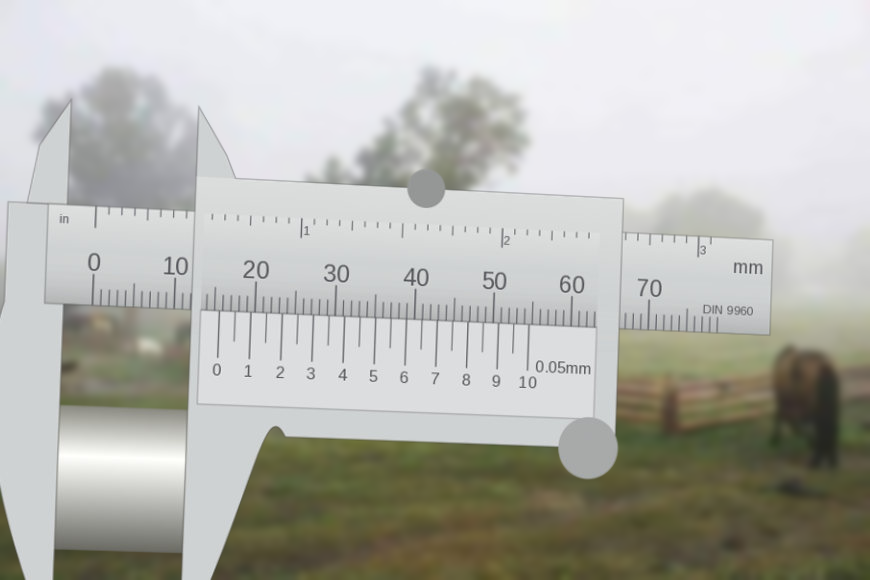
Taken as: 15.6
